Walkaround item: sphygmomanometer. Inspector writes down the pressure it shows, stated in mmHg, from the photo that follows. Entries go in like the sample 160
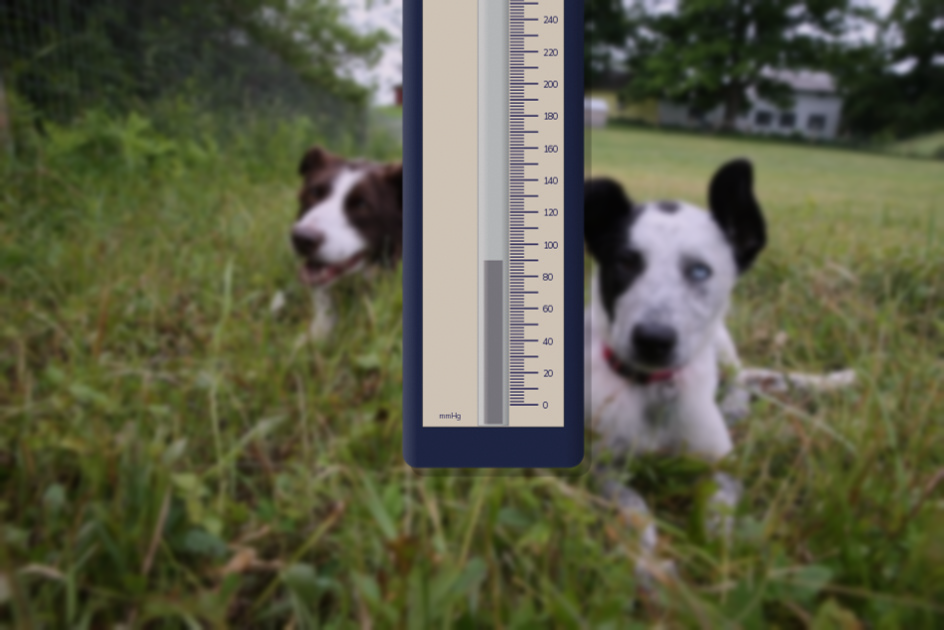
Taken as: 90
